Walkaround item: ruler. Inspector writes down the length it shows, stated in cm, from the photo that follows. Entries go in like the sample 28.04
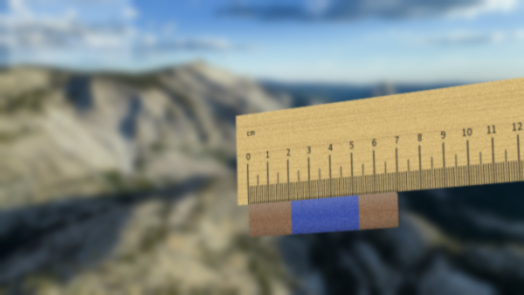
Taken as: 7
